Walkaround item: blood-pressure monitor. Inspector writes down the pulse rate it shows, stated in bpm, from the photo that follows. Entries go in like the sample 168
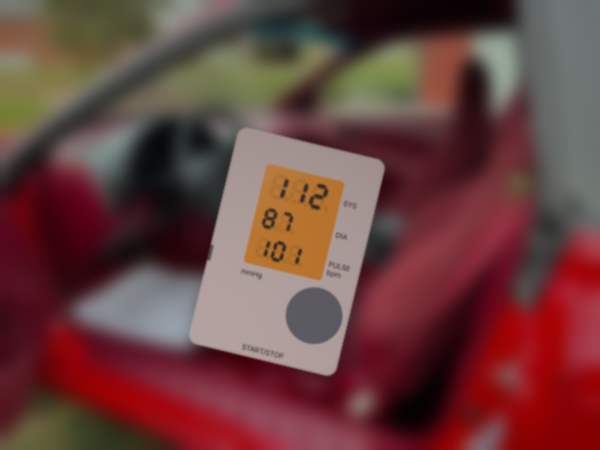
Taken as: 101
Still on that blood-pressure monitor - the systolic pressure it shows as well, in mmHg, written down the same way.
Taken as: 112
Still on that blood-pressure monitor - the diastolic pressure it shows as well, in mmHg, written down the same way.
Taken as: 87
